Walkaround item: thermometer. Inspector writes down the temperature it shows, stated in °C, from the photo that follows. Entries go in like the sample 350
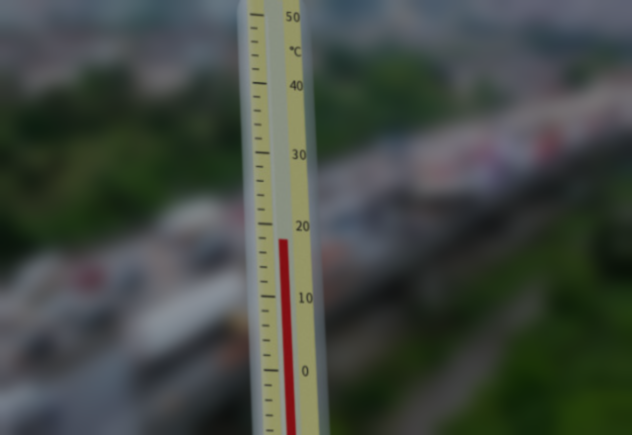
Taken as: 18
